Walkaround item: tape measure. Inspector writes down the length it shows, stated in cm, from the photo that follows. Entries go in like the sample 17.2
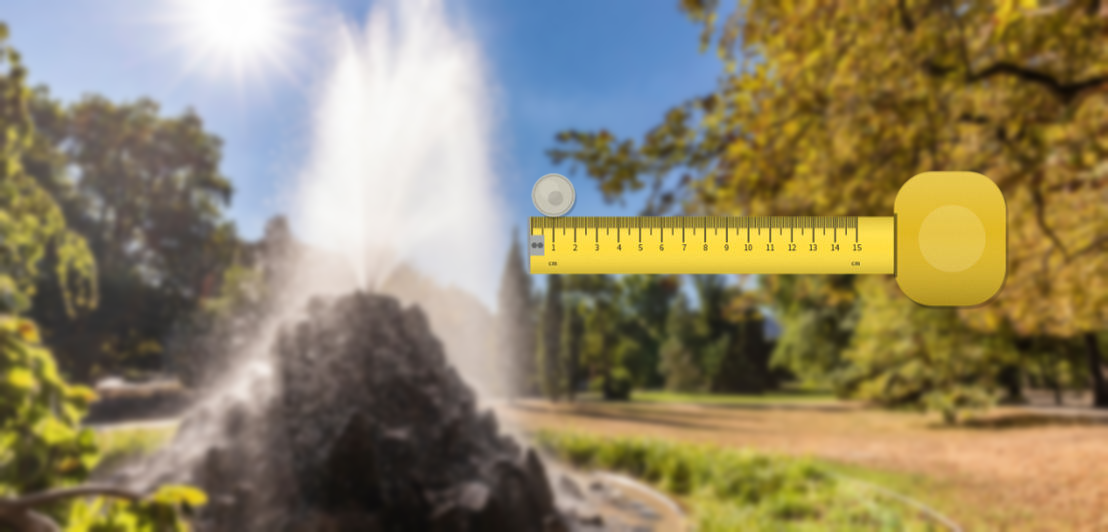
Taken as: 2
